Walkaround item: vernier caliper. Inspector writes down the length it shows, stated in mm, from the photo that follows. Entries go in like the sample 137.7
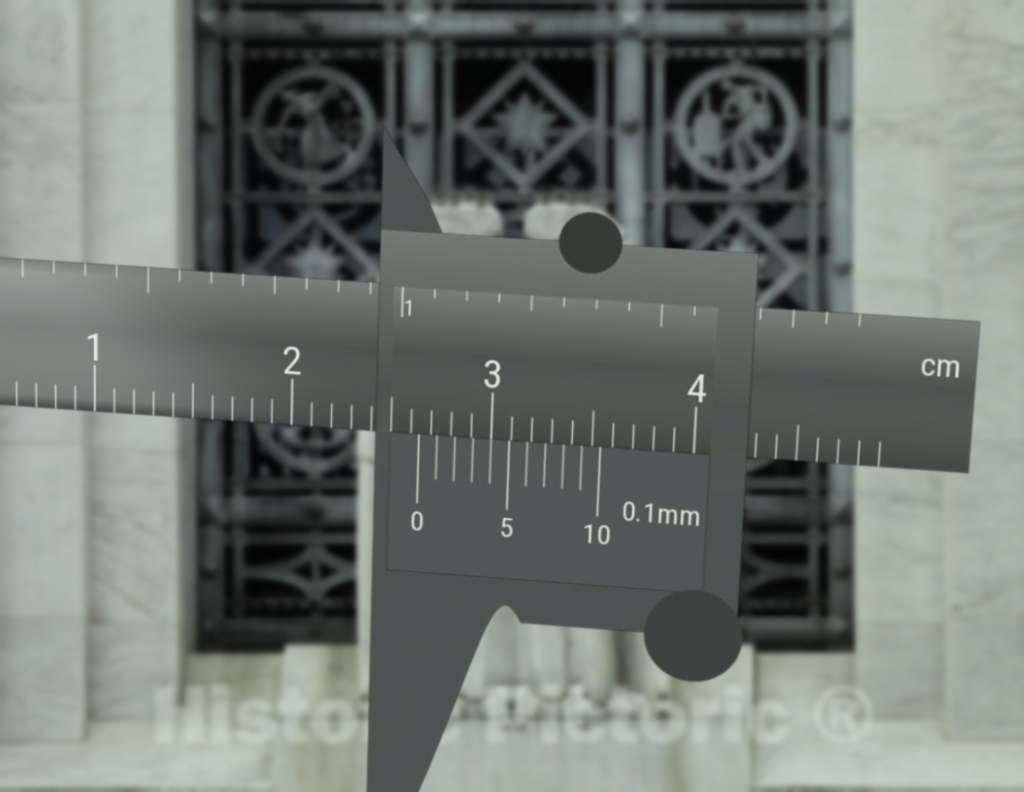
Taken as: 26.4
